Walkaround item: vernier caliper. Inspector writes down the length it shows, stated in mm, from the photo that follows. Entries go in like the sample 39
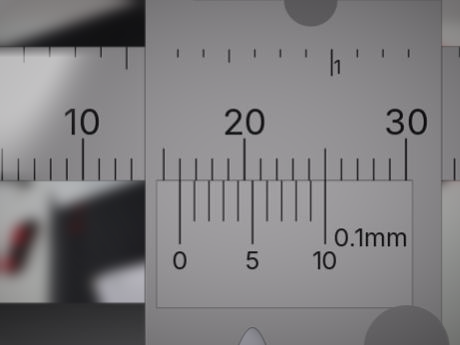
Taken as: 16.0
